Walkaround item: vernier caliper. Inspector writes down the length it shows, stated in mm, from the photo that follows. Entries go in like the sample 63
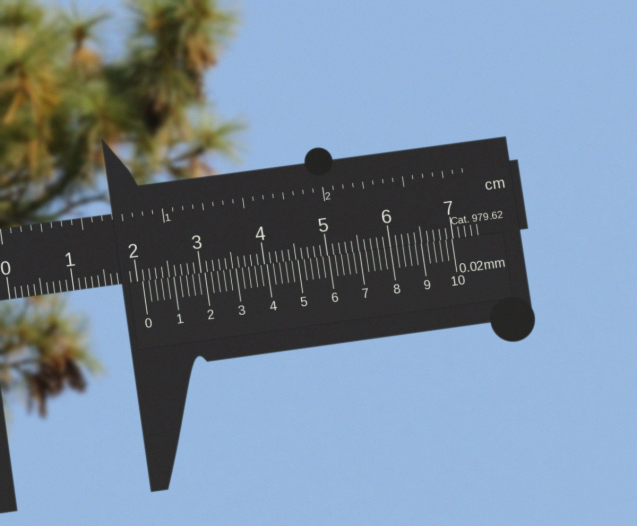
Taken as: 20.8
